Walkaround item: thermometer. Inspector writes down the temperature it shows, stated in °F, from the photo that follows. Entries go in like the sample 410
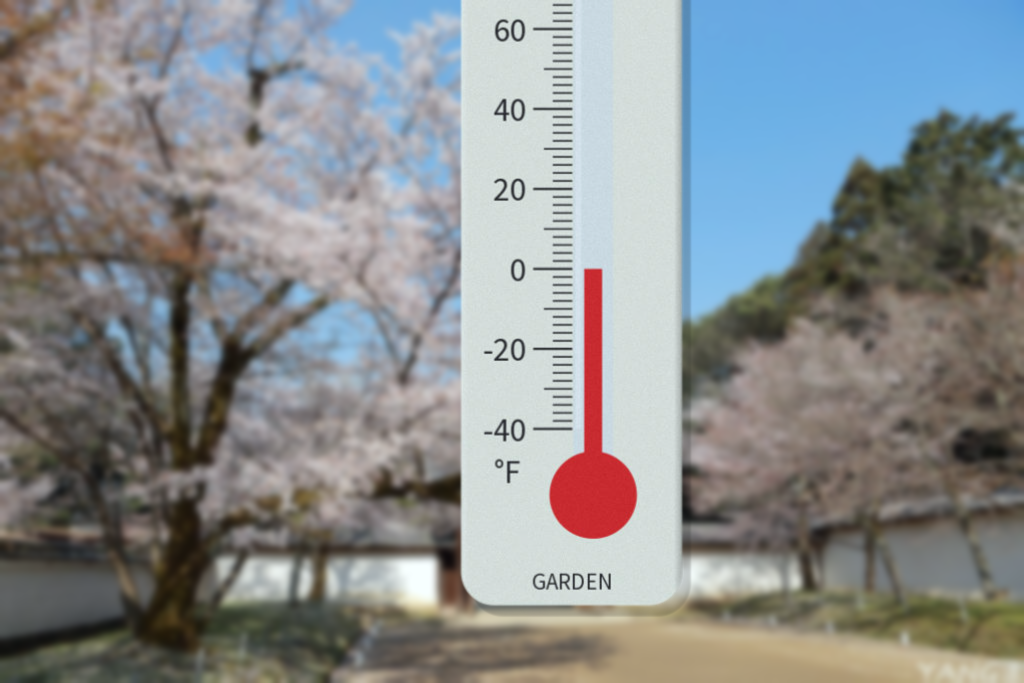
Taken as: 0
